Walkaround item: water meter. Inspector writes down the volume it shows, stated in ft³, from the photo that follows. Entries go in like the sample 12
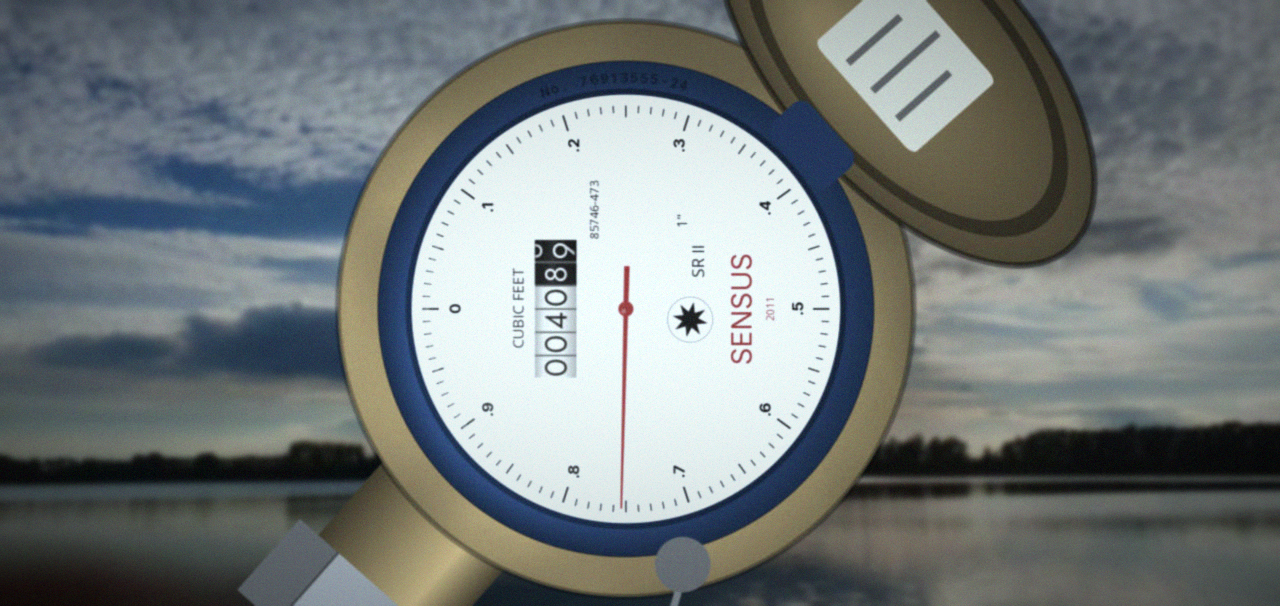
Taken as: 4088.75
